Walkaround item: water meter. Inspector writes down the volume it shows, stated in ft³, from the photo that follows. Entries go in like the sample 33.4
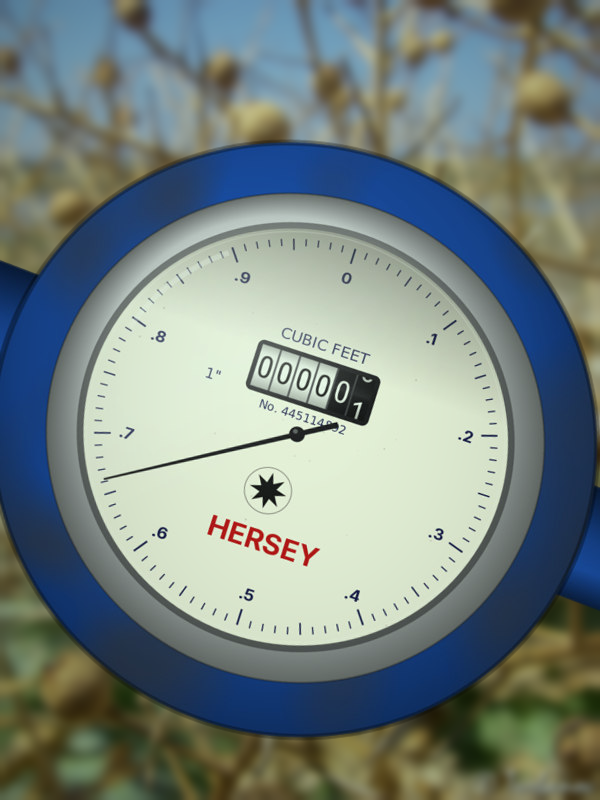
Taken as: 0.66
